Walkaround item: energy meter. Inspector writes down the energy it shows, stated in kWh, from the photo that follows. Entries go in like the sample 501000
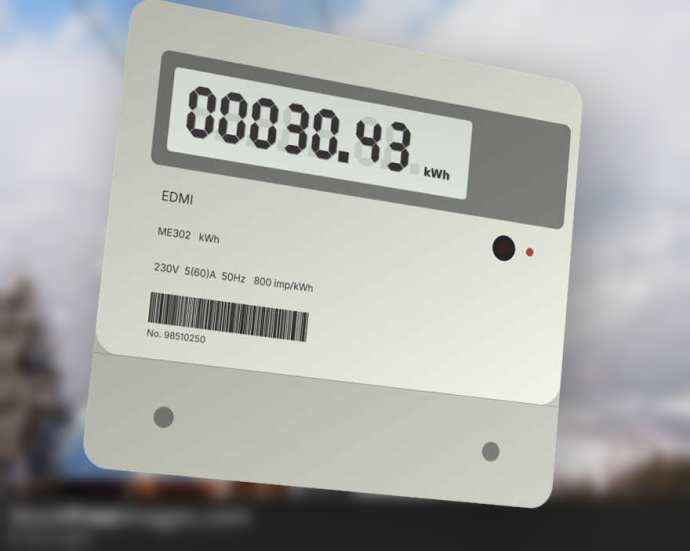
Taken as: 30.43
